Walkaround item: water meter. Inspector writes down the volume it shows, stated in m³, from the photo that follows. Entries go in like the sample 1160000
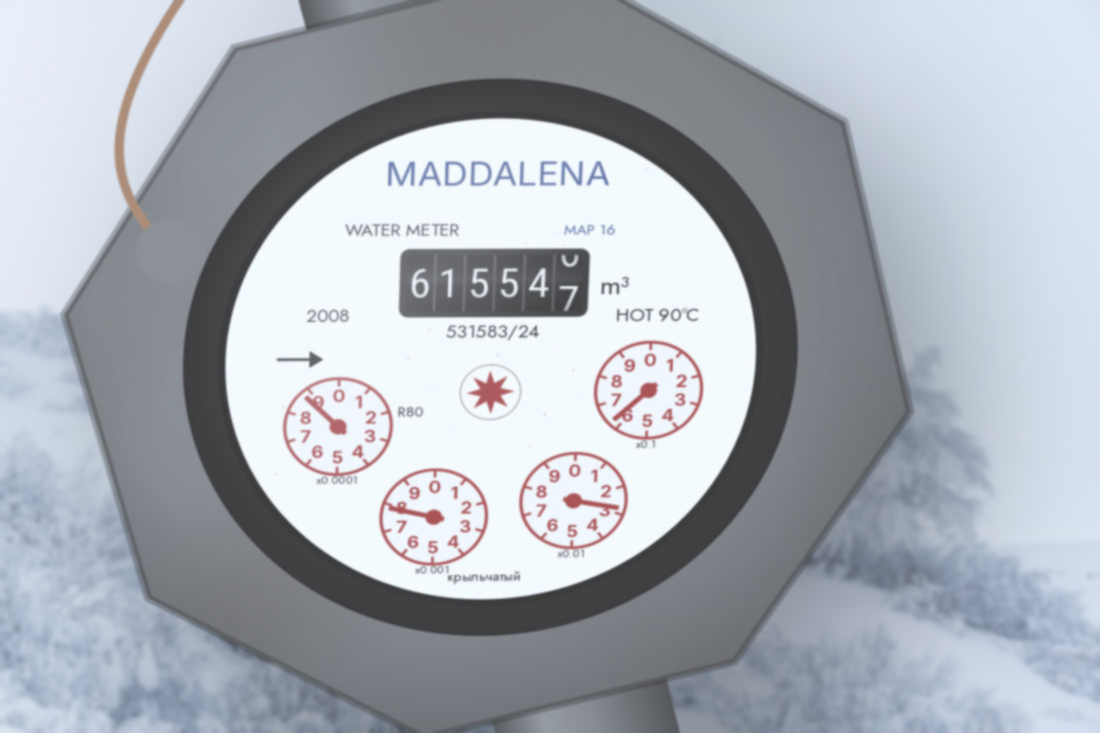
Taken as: 615546.6278
